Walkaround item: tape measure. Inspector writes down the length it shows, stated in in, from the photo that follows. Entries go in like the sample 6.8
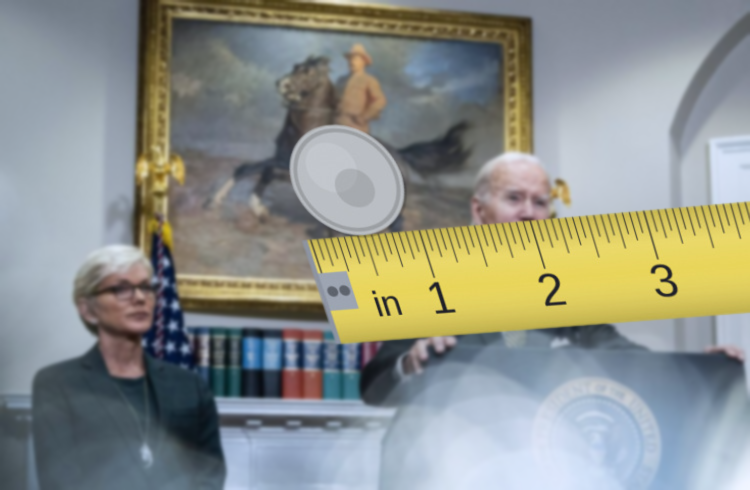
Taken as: 1
